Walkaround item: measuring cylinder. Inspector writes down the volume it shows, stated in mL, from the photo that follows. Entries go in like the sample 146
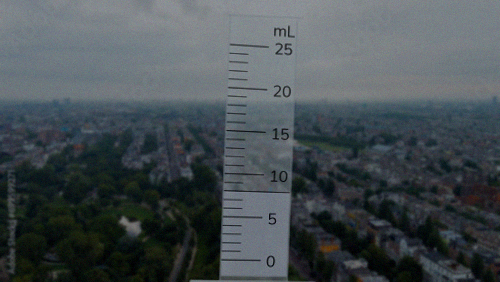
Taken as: 8
